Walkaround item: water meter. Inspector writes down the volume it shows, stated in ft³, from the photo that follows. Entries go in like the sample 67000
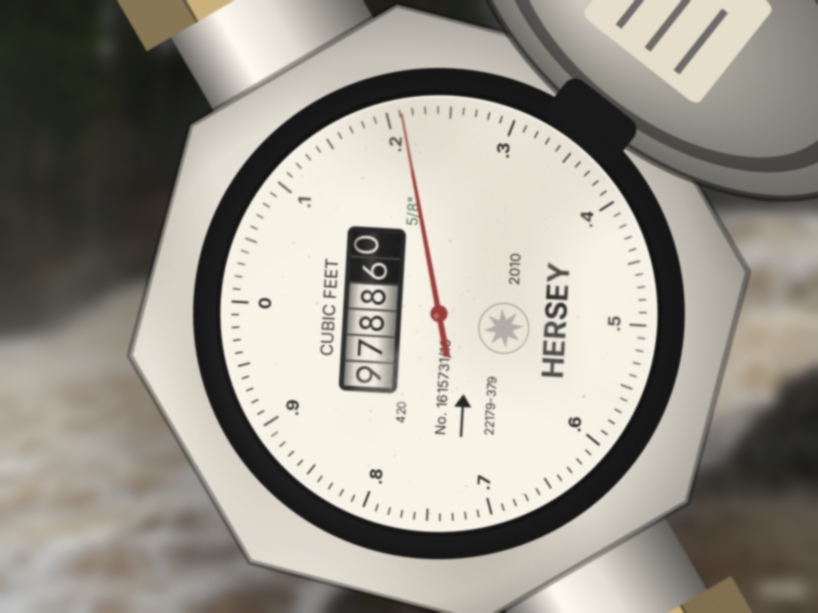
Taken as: 978860.21
